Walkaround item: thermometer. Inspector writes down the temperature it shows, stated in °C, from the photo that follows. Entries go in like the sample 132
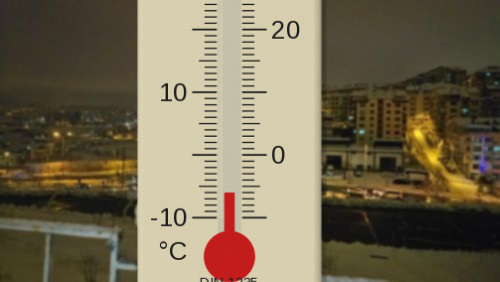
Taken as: -6
